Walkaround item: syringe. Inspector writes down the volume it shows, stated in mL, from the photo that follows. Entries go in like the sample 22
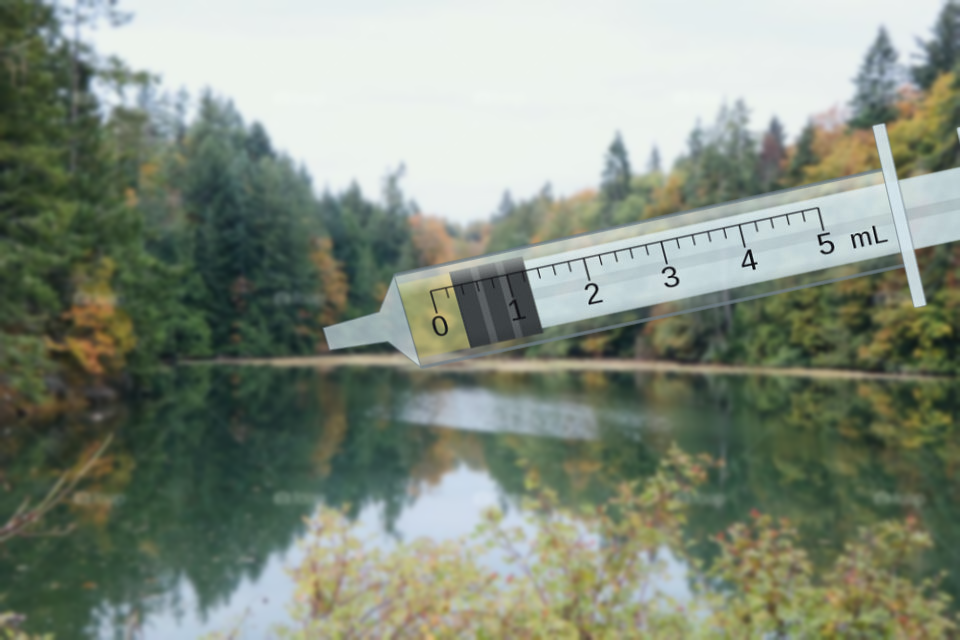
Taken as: 0.3
